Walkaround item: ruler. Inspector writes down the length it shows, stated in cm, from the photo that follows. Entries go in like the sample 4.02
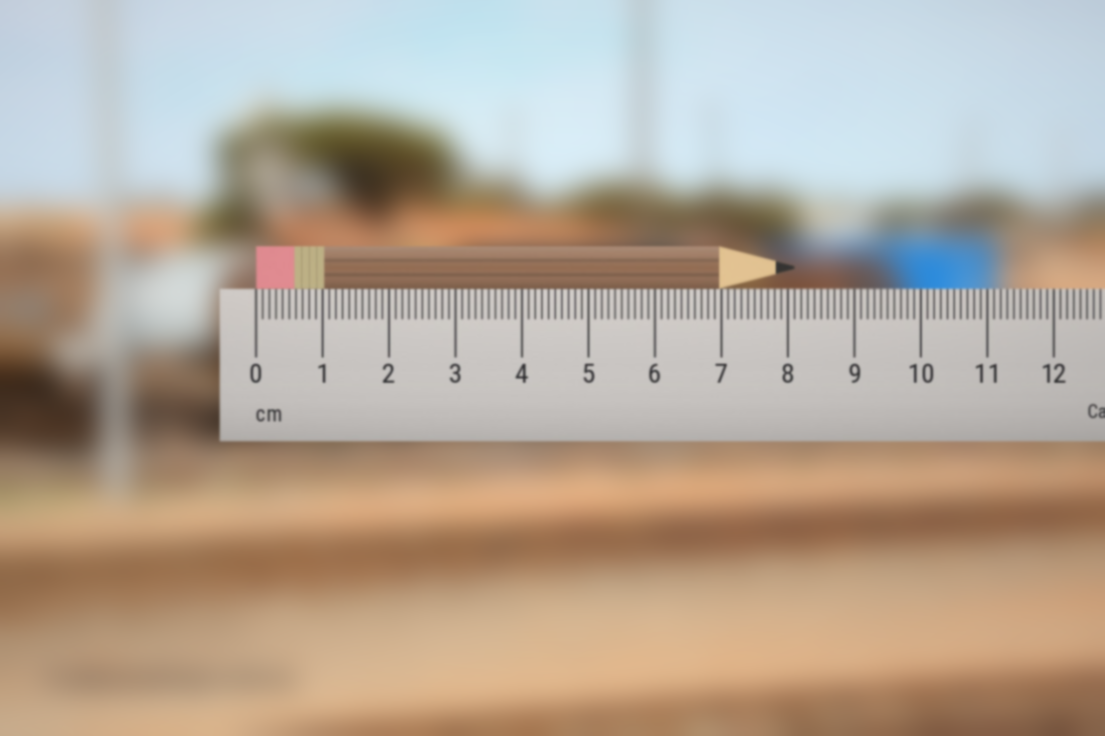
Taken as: 8.1
